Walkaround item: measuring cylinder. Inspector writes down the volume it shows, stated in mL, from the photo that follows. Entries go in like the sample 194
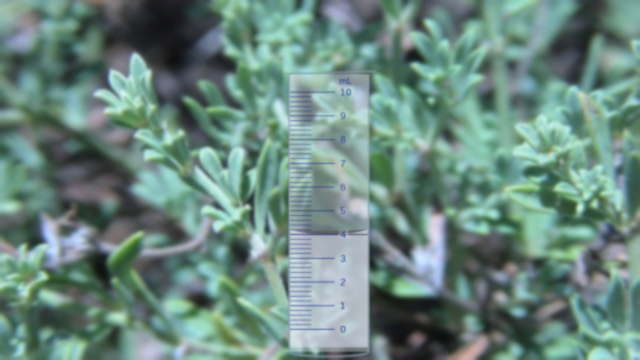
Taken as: 4
